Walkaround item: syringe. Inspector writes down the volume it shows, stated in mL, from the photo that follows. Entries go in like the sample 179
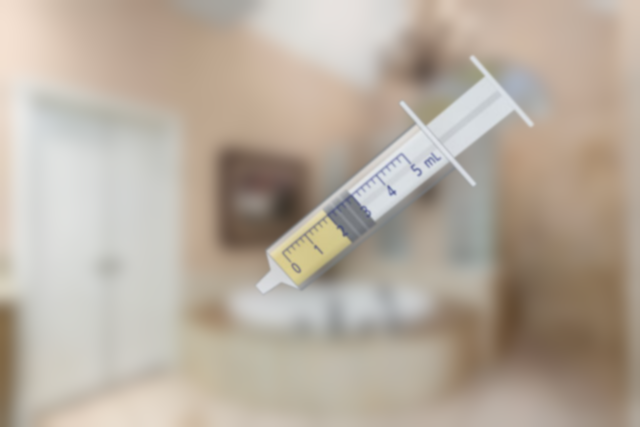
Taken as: 2
